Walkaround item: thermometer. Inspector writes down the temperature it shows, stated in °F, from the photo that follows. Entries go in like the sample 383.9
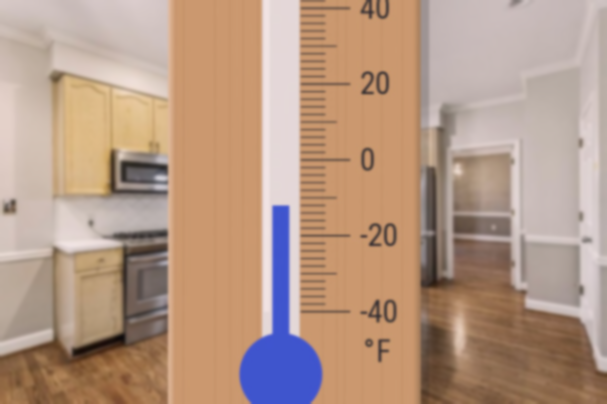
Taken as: -12
